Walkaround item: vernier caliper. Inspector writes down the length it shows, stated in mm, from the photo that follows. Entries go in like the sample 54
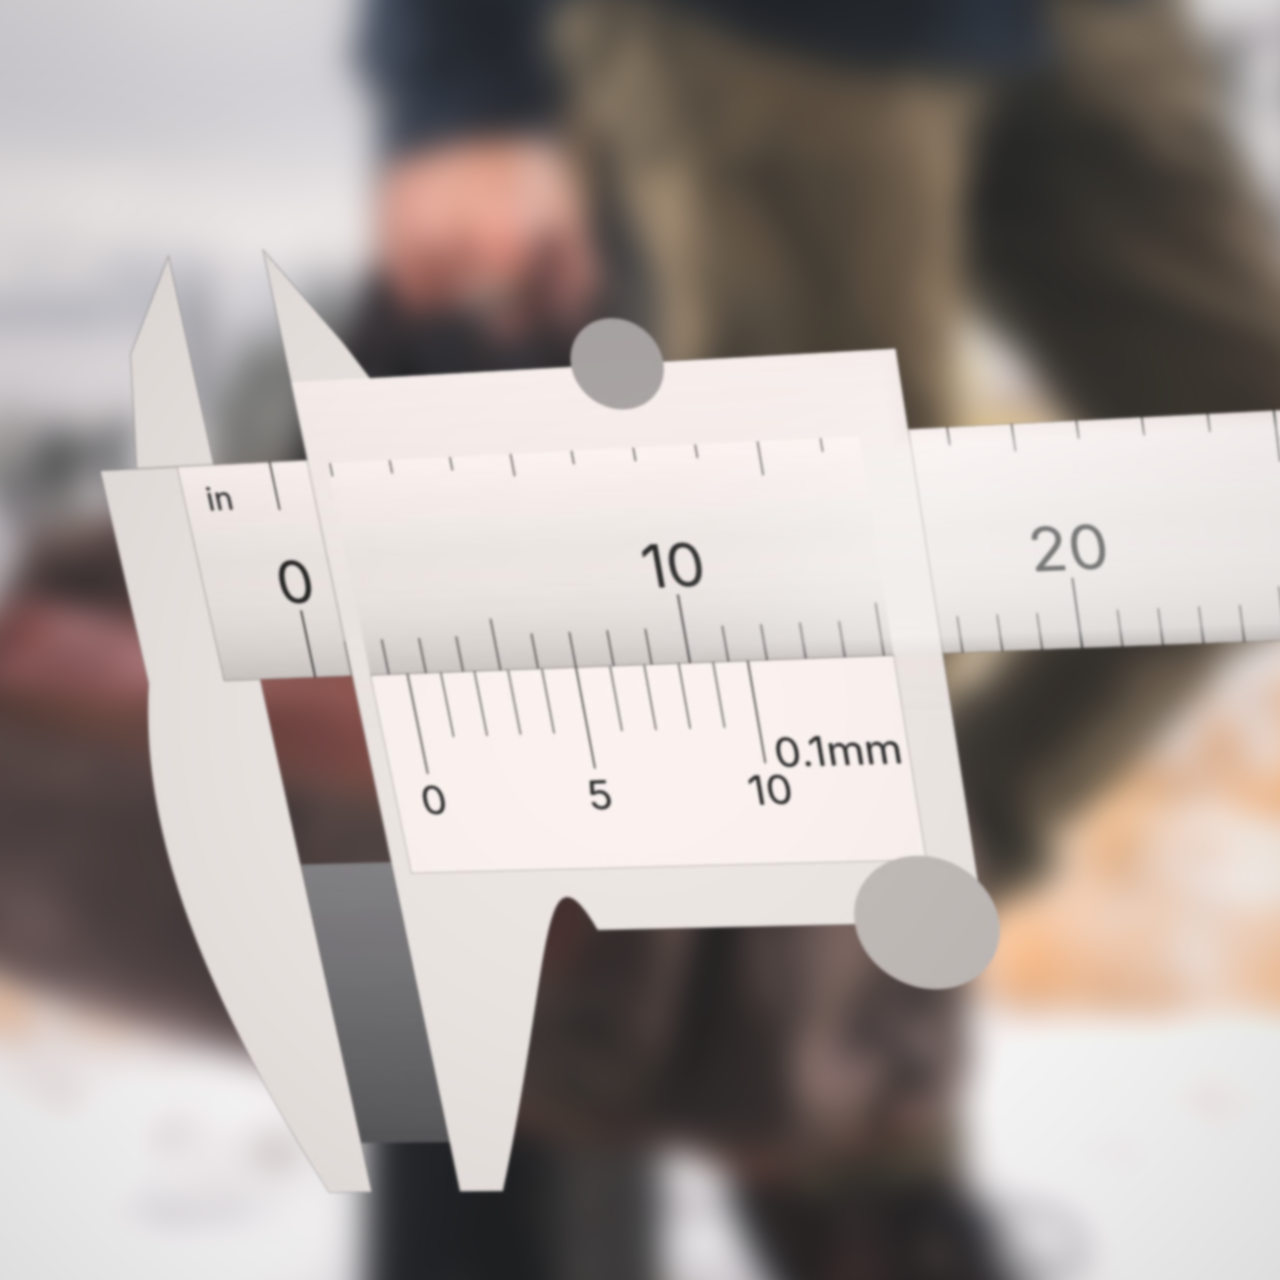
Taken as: 2.5
